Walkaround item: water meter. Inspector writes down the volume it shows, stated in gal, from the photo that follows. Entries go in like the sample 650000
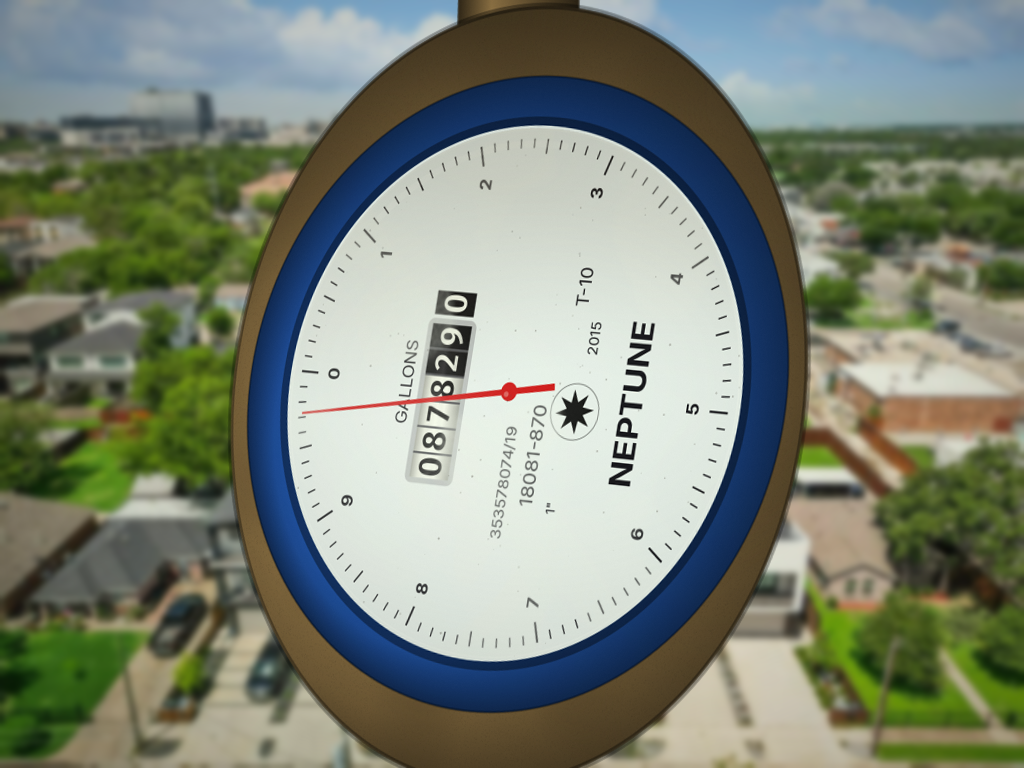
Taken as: 878289.7
